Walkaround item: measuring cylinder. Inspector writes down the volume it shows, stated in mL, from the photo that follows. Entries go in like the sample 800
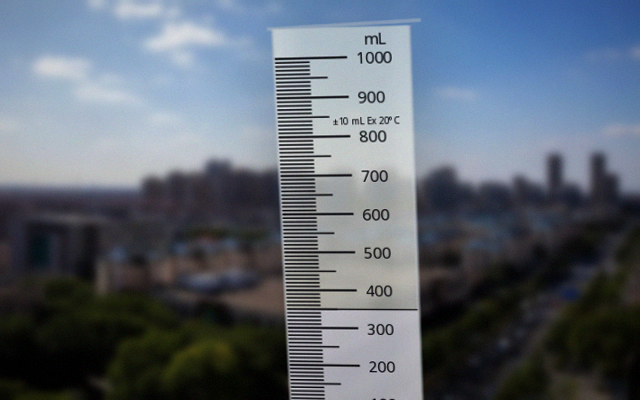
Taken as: 350
